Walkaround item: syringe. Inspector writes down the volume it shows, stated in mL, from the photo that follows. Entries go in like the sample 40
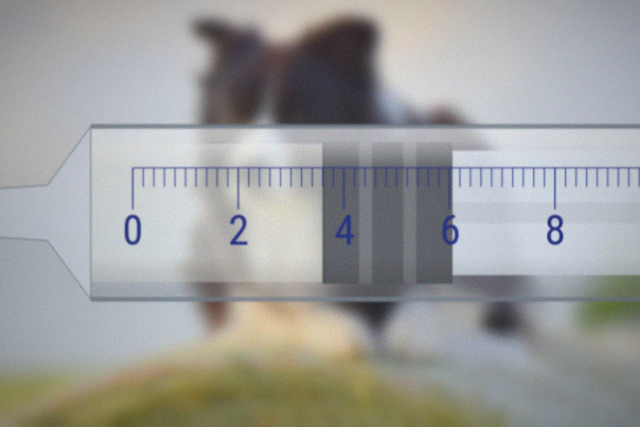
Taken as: 3.6
